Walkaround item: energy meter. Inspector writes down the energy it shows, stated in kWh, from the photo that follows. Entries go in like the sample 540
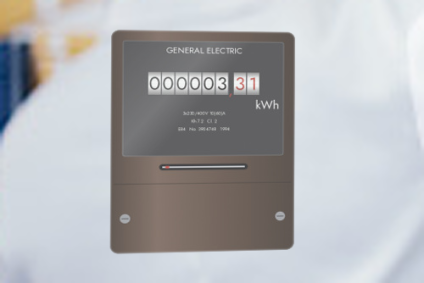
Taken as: 3.31
